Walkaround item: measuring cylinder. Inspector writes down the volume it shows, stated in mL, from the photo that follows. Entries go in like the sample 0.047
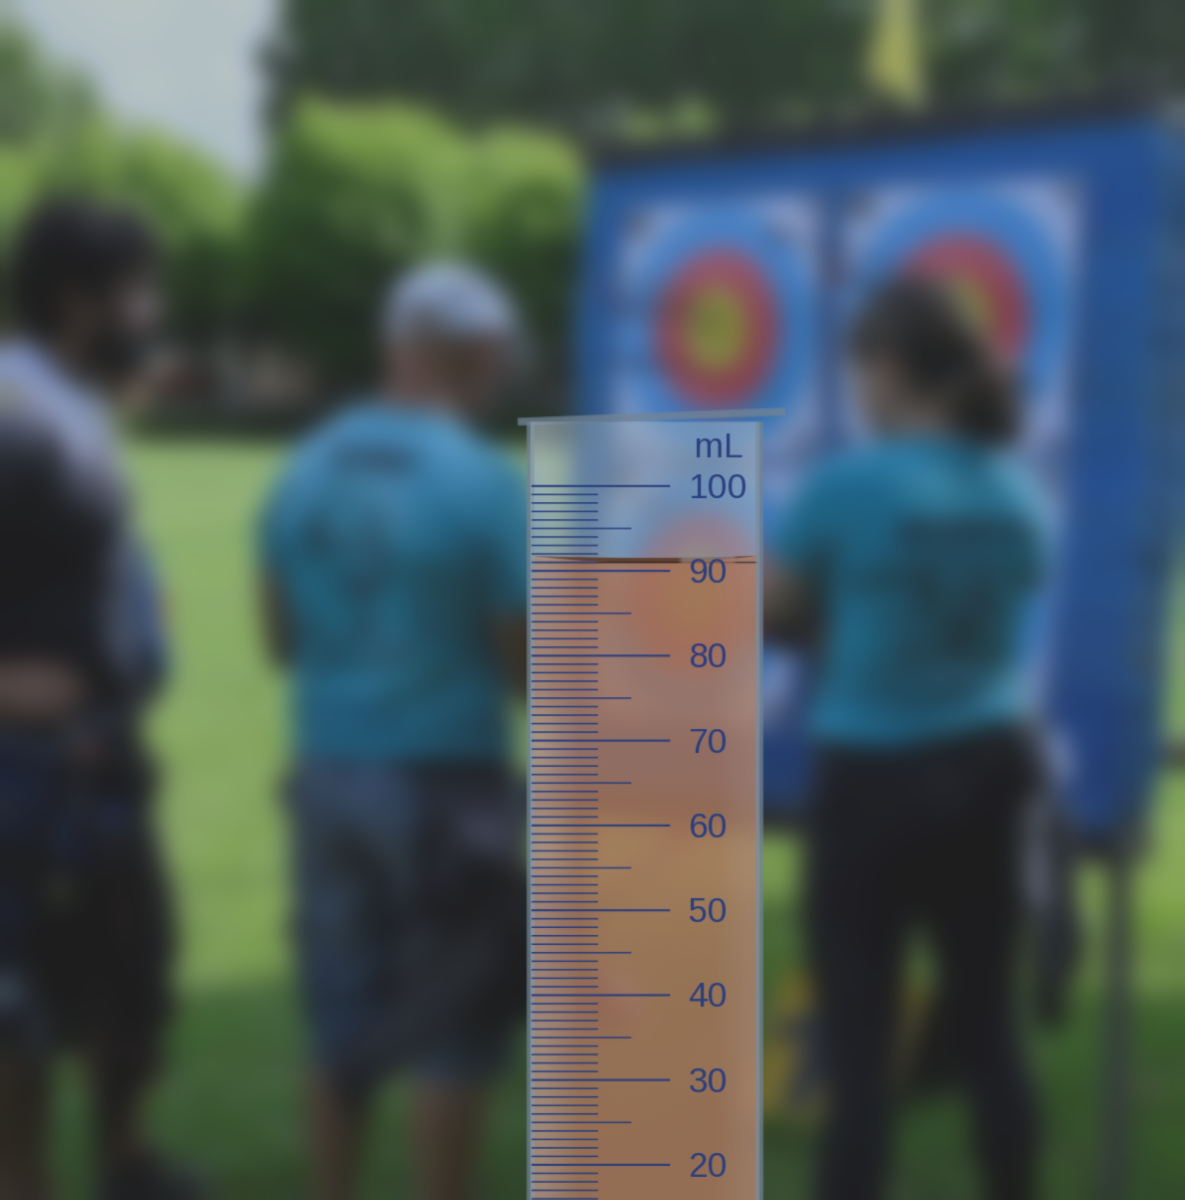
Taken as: 91
